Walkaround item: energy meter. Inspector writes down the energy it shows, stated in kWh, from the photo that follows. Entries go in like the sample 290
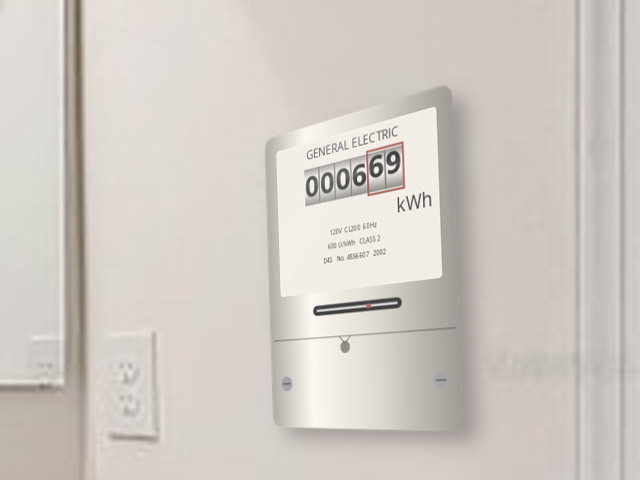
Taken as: 6.69
